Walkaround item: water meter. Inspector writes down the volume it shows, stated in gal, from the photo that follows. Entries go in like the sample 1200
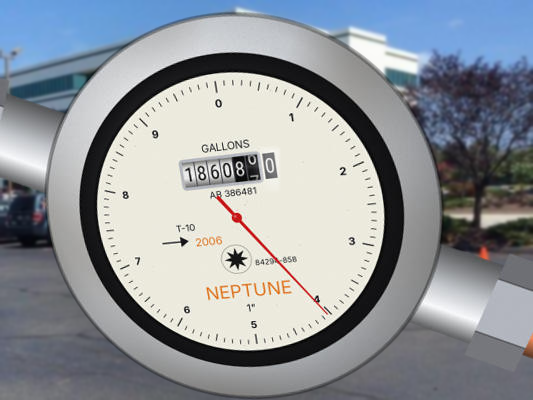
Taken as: 1860864.0
